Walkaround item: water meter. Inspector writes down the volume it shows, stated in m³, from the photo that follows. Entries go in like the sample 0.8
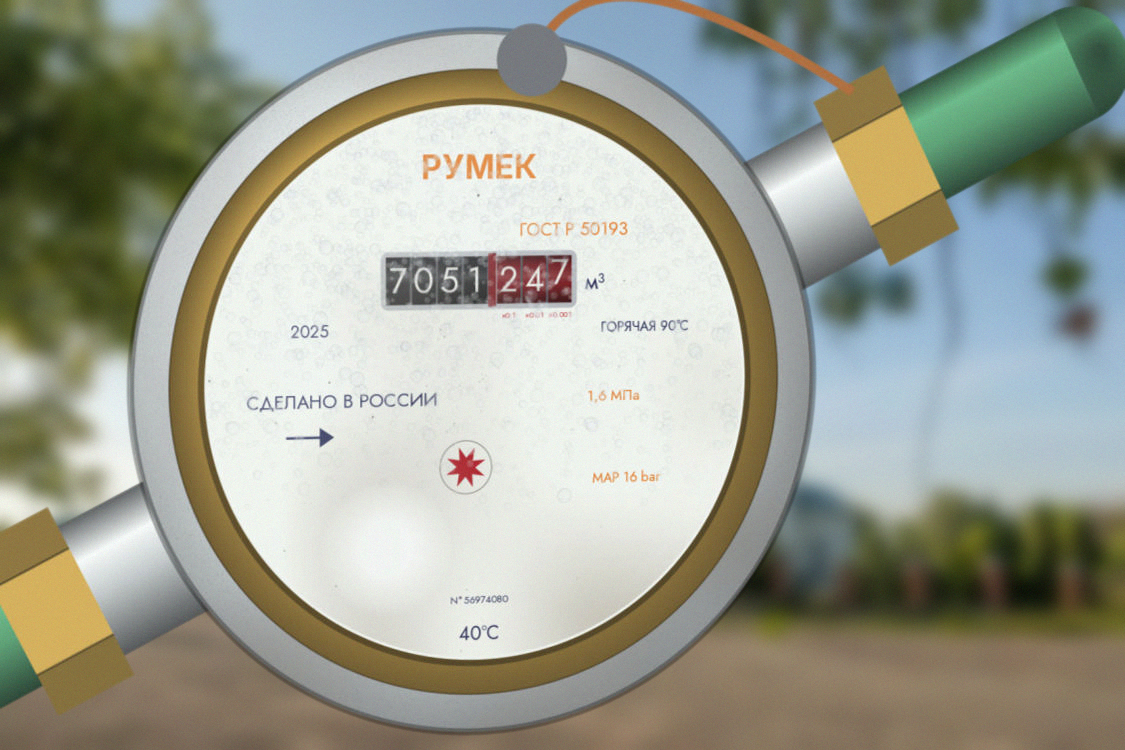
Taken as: 7051.247
